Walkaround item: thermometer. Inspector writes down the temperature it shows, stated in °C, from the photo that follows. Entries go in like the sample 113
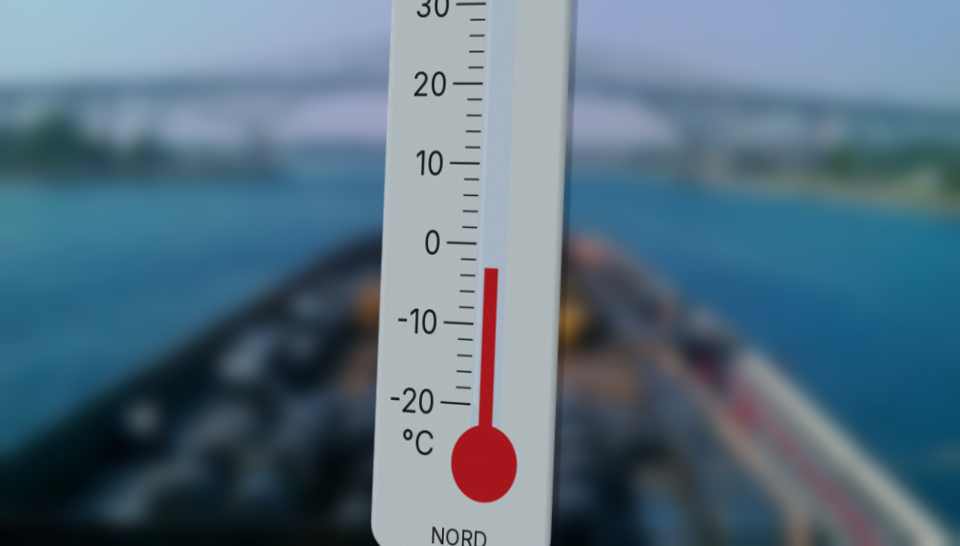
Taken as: -3
